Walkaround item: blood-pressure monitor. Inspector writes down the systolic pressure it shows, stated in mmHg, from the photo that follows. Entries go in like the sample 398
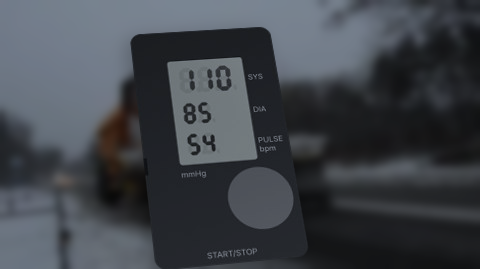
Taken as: 110
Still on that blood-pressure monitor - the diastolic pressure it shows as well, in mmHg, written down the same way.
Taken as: 85
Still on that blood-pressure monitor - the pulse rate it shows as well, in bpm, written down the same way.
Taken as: 54
